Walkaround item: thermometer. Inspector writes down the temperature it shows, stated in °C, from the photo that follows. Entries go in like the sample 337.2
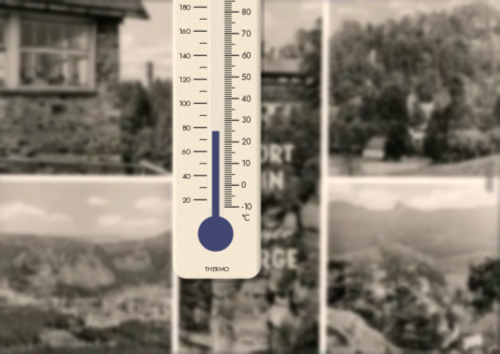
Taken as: 25
